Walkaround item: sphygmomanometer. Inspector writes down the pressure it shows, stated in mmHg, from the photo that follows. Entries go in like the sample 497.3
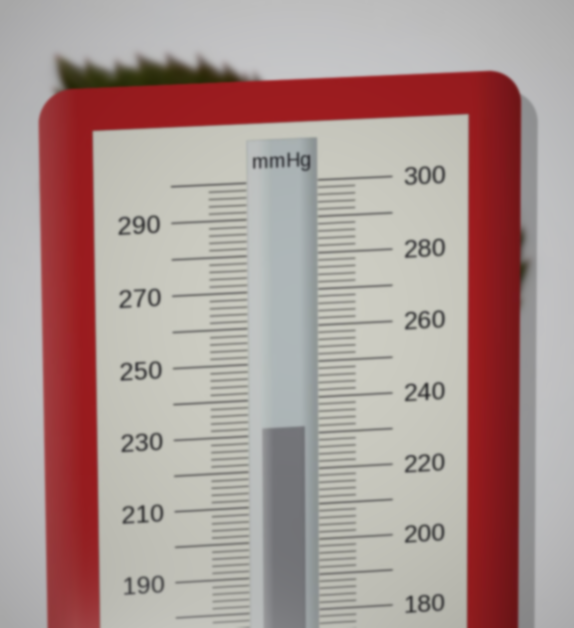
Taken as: 232
